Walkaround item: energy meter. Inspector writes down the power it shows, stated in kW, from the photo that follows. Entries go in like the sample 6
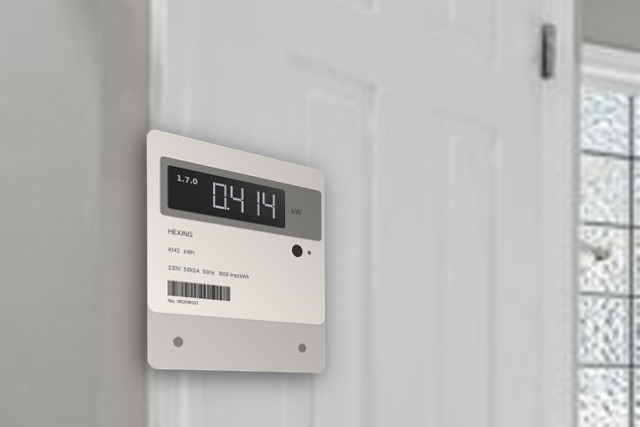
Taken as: 0.414
